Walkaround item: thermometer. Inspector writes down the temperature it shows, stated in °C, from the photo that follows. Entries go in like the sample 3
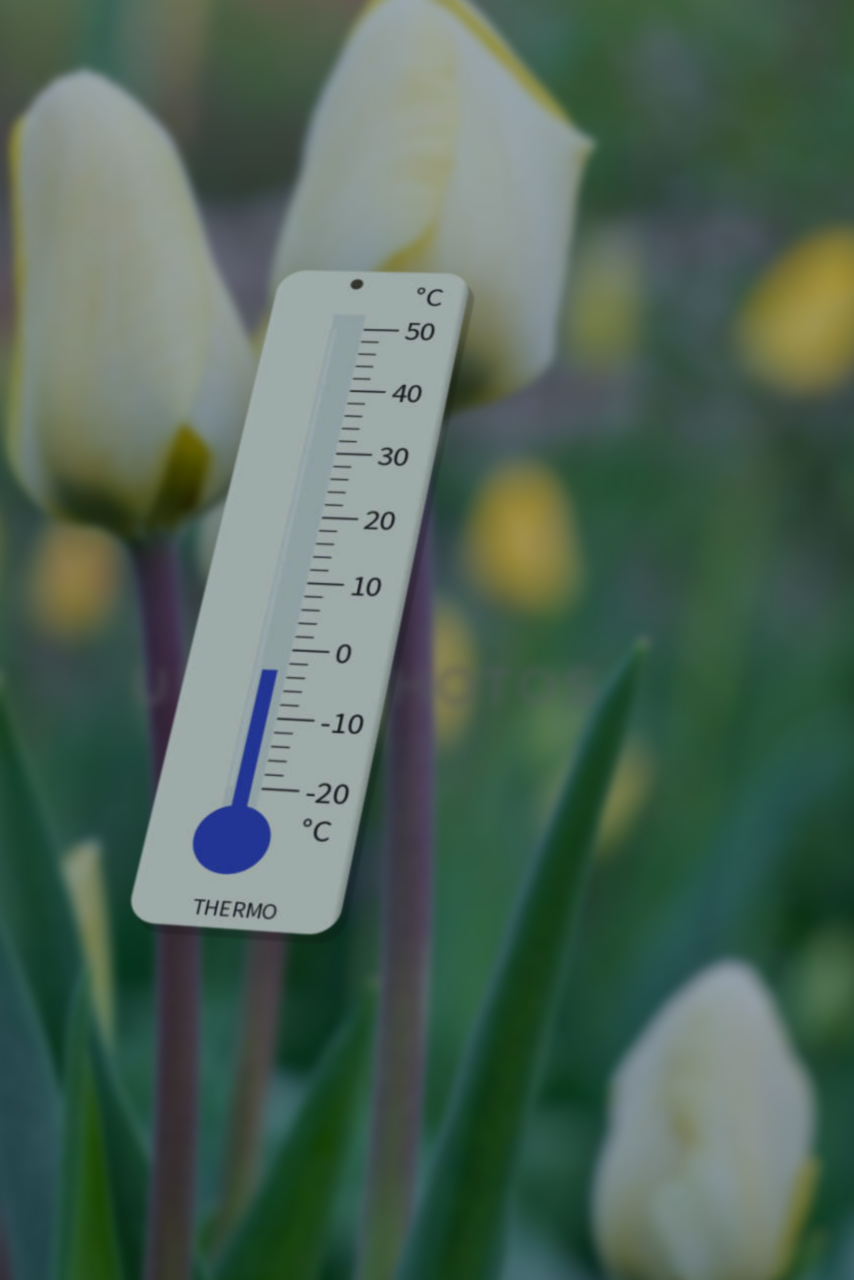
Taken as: -3
